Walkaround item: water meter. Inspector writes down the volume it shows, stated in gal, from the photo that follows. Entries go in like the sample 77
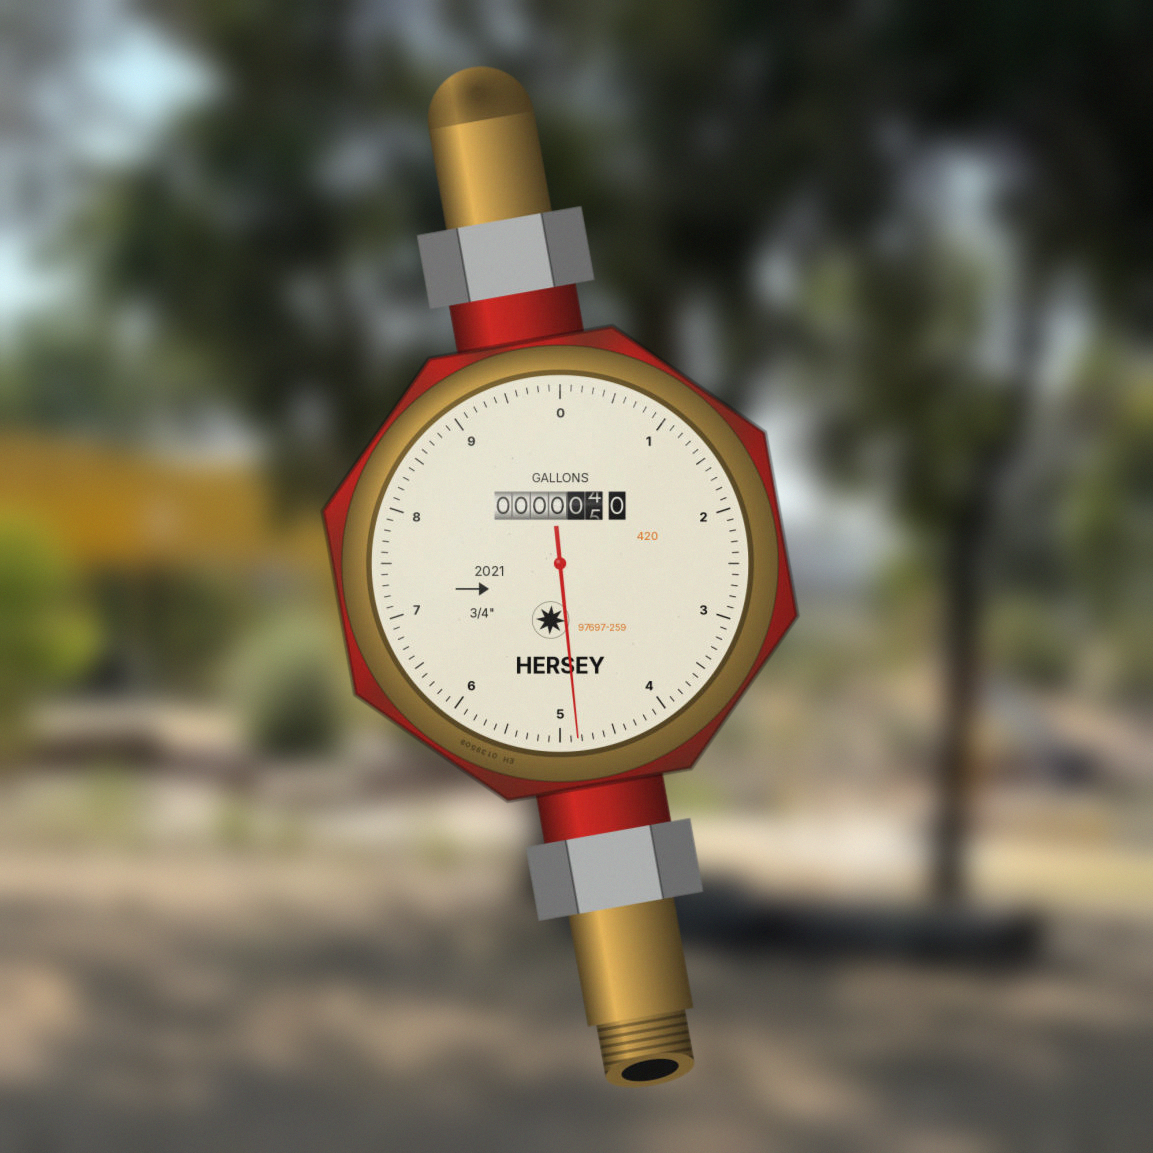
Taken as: 44.8
